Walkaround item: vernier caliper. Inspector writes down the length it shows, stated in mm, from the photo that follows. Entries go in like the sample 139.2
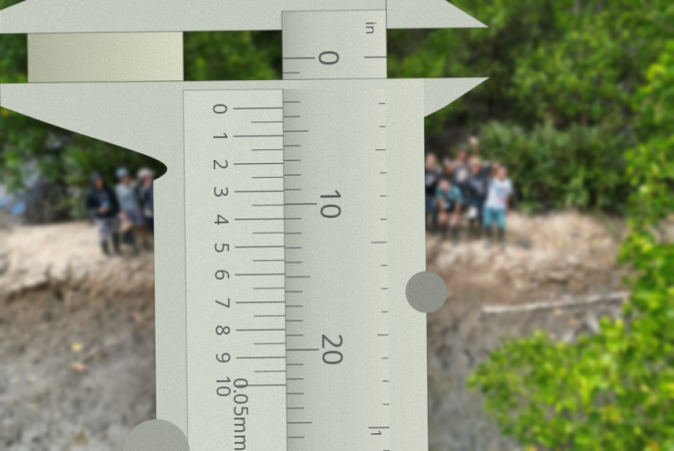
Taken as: 3.4
